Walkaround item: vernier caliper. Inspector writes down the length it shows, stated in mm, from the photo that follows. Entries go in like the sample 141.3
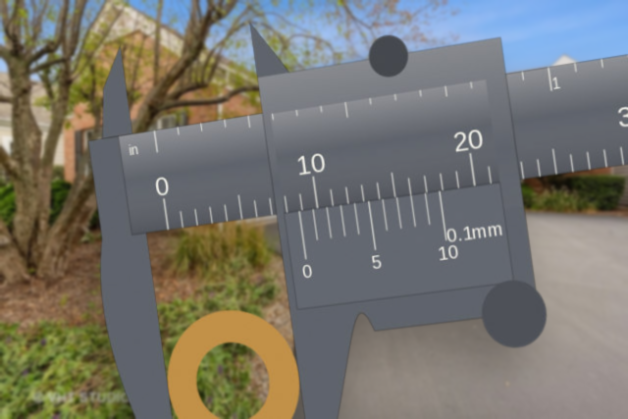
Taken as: 8.8
